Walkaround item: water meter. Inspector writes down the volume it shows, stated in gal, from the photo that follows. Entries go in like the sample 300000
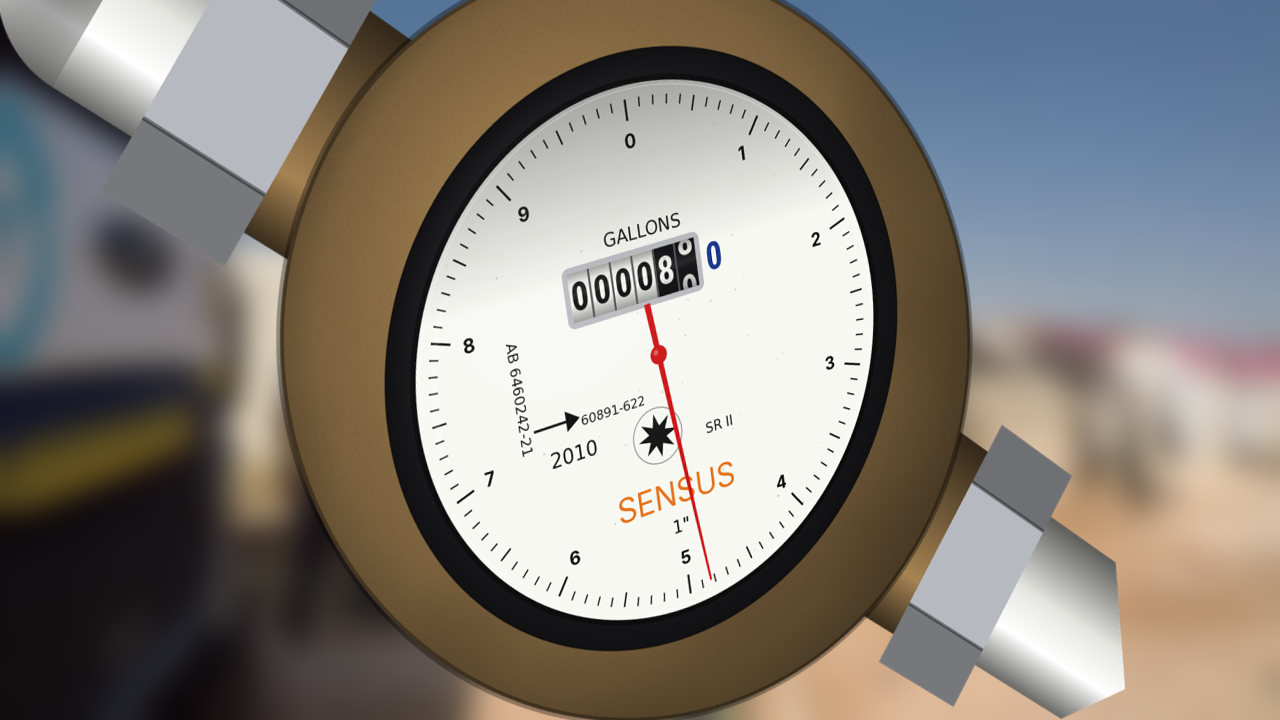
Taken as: 884.8
